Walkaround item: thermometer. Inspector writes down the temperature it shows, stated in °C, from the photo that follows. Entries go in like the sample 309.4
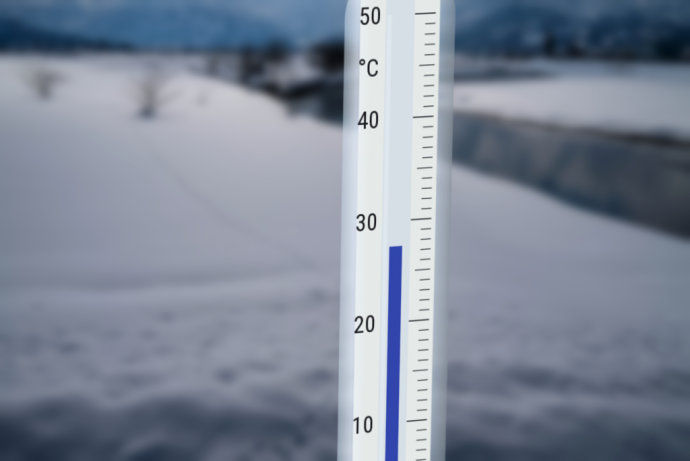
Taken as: 27.5
